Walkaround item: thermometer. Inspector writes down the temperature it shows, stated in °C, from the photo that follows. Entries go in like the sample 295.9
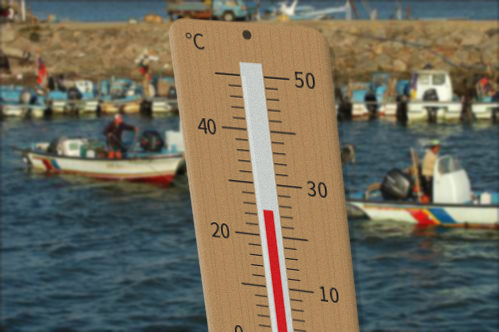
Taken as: 25
